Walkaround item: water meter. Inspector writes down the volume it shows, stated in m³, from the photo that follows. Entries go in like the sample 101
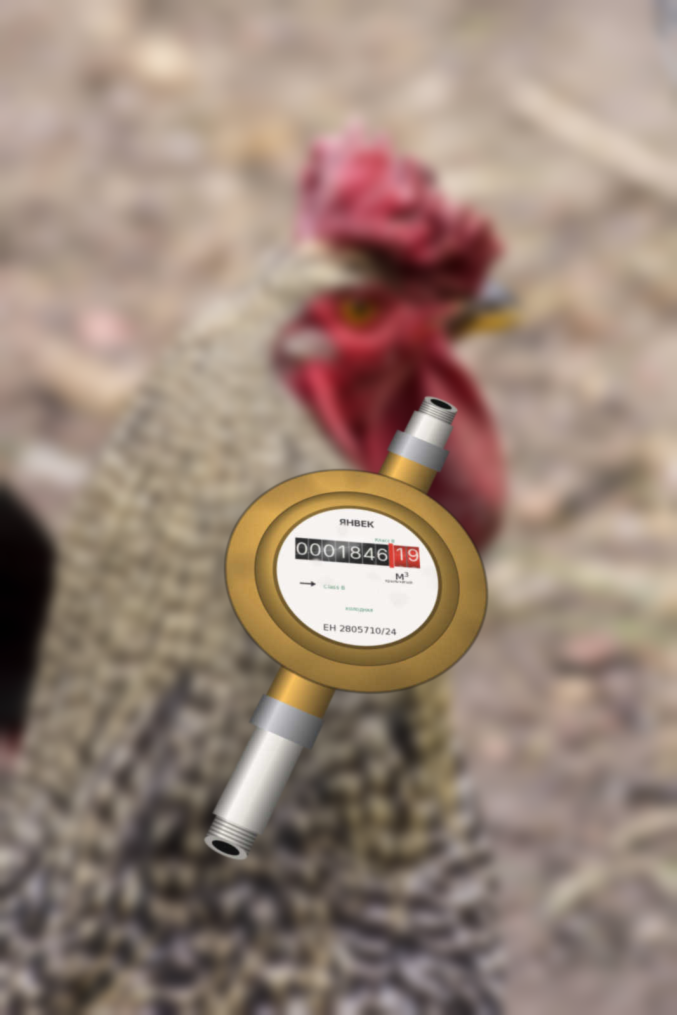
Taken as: 1846.19
